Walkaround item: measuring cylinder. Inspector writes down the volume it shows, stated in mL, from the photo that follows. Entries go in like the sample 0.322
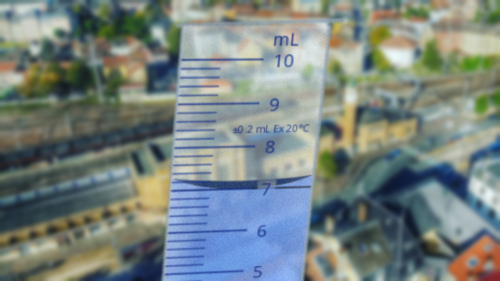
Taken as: 7
